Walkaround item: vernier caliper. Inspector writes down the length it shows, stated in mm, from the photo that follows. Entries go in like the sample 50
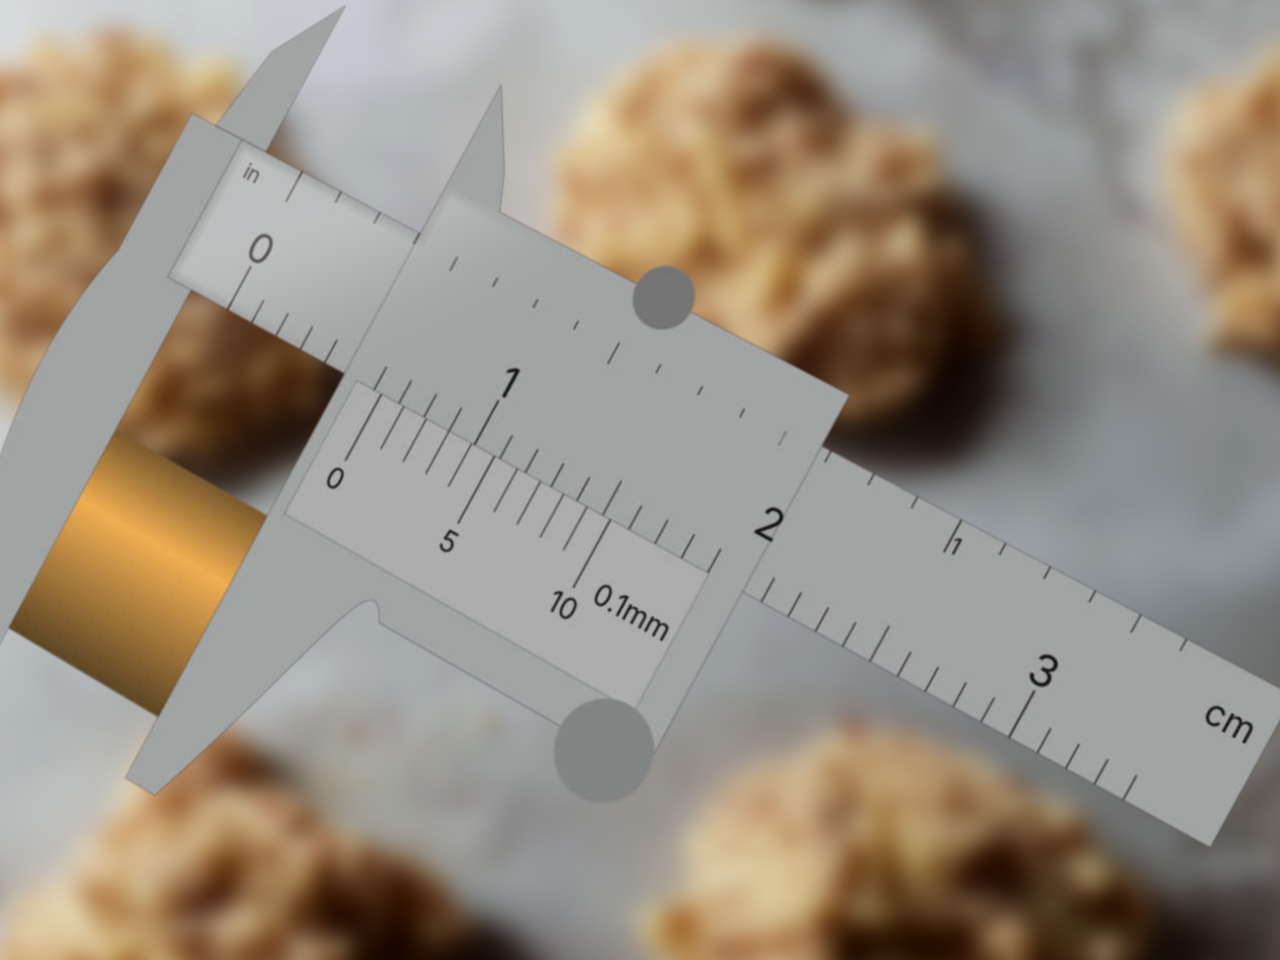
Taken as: 6.3
